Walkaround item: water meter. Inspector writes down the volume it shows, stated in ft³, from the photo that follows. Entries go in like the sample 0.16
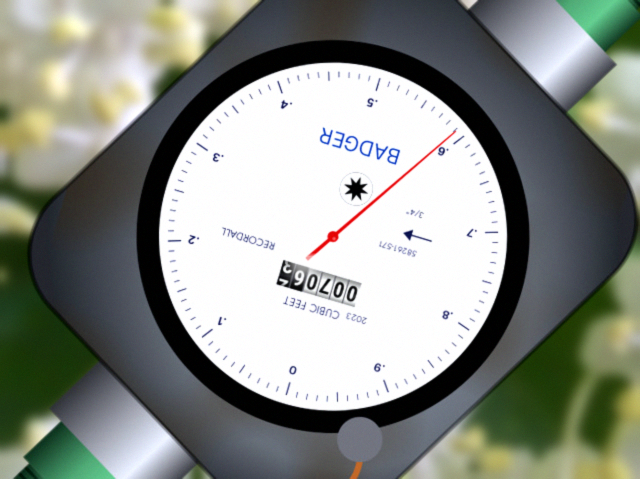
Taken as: 7062.59
